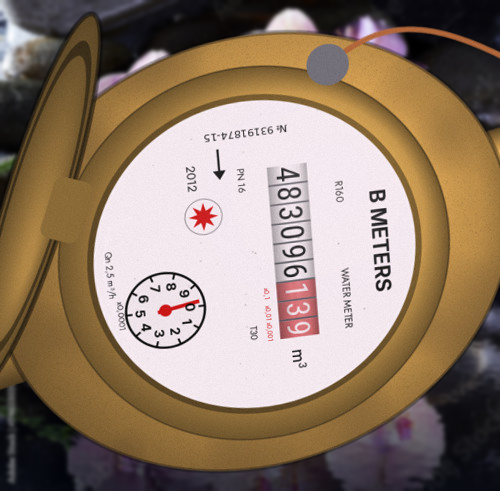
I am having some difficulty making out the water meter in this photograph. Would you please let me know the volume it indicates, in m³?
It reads 483096.1389 m³
